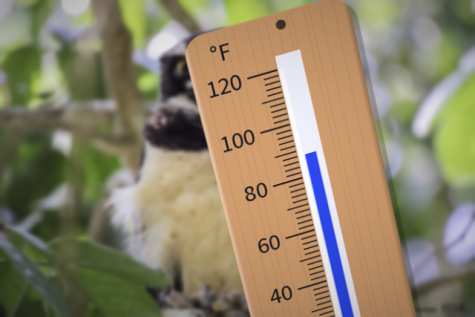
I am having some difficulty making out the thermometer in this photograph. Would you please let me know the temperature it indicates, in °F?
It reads 88 °F
